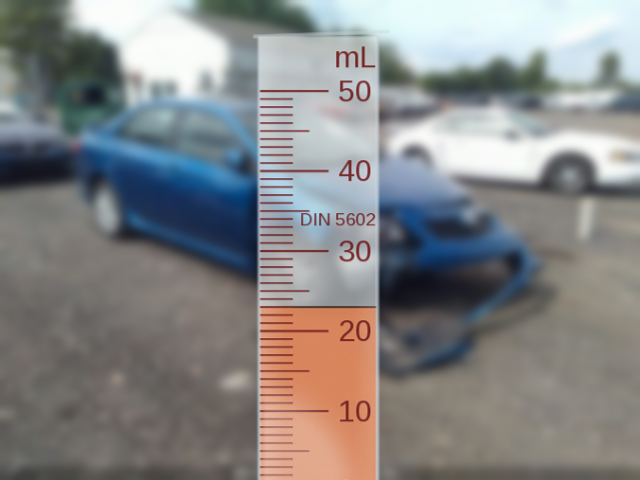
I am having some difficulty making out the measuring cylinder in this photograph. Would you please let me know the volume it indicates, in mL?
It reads 23 mL
